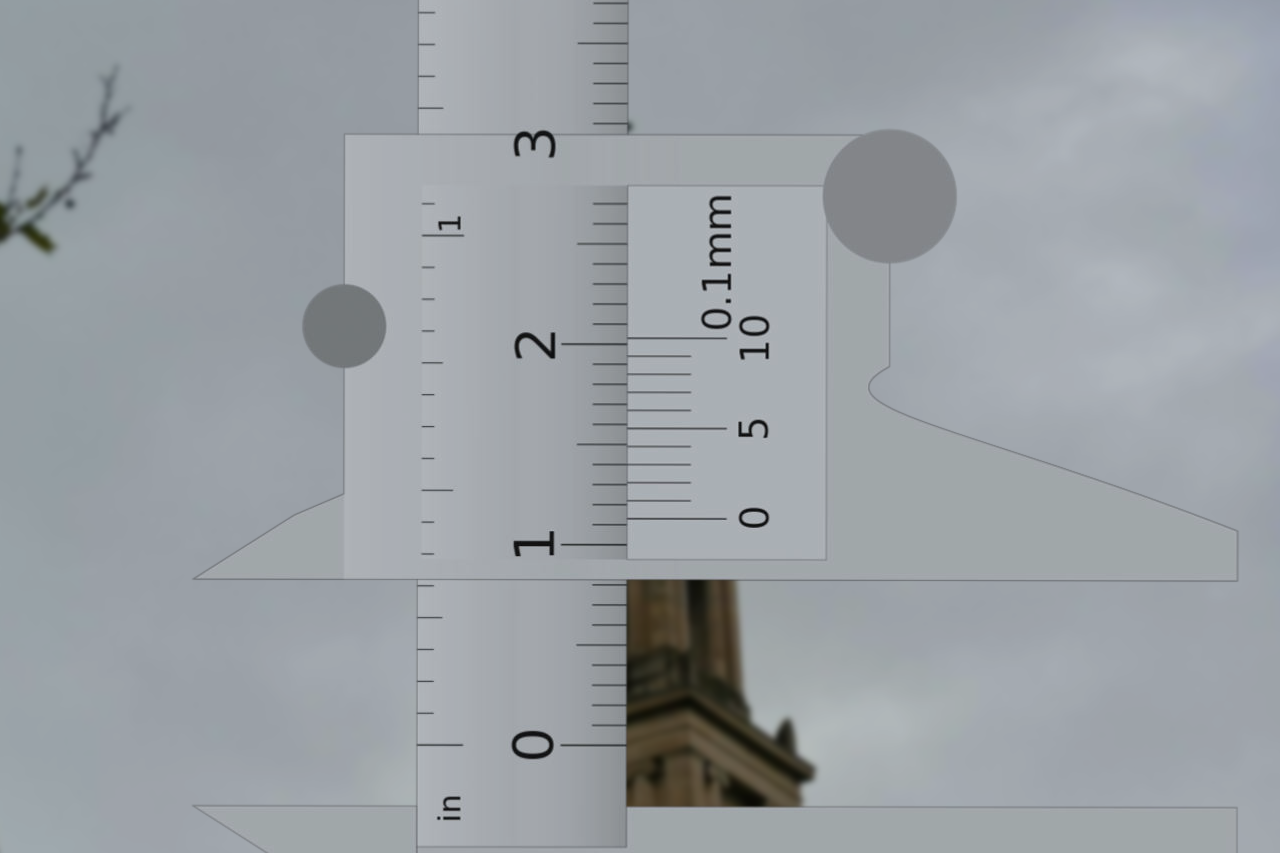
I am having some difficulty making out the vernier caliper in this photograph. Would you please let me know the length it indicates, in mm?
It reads 11.3 mm
